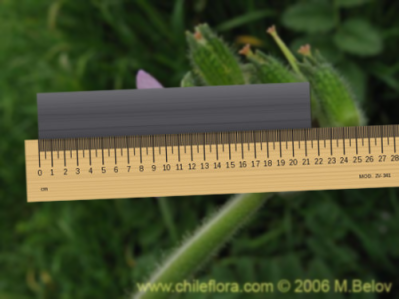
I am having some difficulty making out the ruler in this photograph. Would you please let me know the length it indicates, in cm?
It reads 21.5 cm
